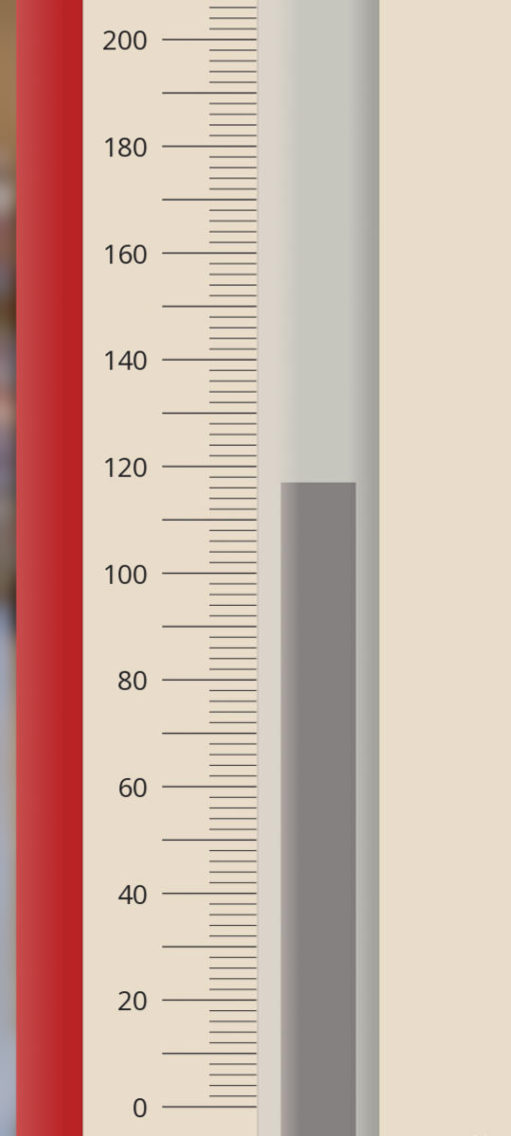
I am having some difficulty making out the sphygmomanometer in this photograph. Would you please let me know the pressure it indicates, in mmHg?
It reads 117 mmHg
